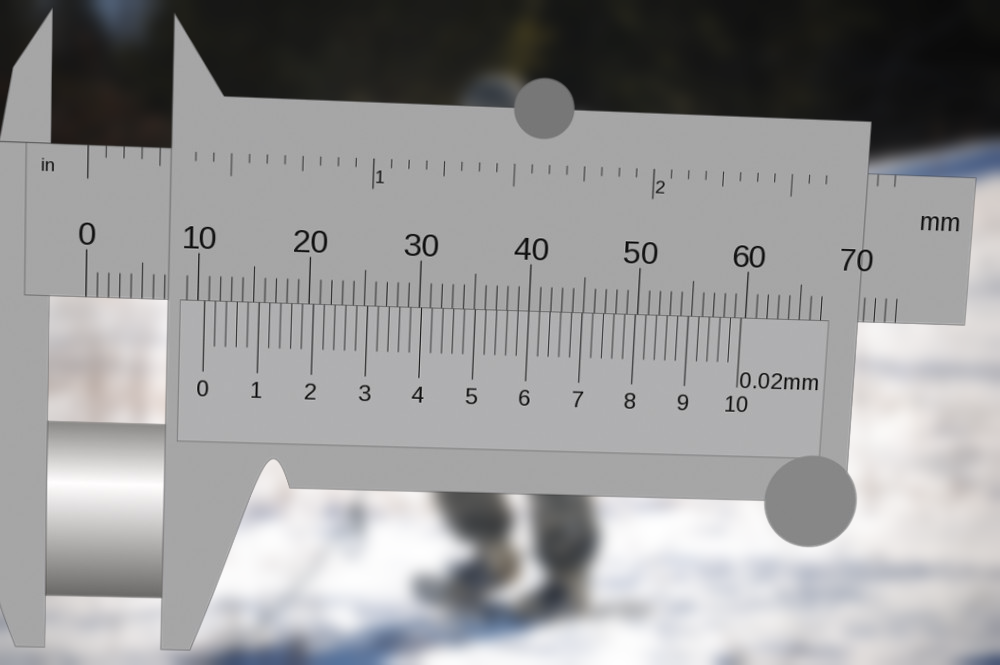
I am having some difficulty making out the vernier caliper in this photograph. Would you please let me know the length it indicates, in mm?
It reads 10.6 mm
